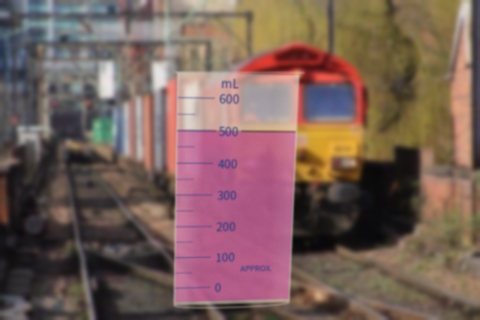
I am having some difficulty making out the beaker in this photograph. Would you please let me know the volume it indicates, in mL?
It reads 500 mL
